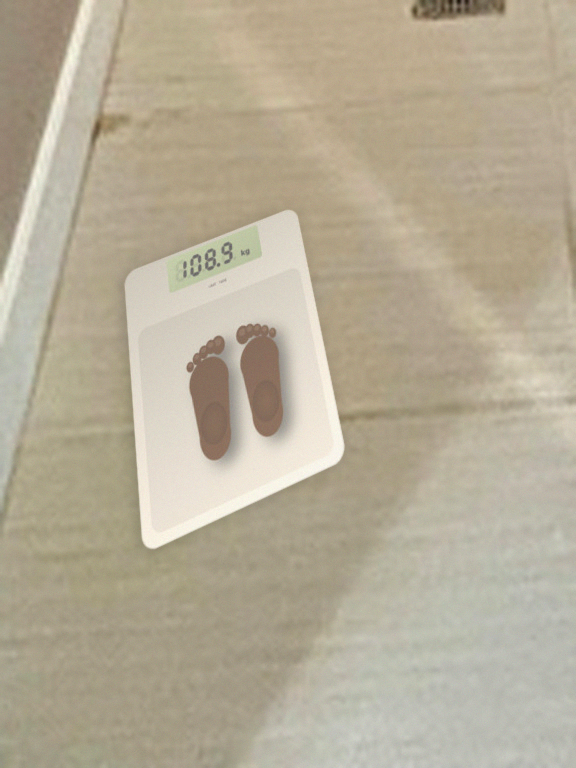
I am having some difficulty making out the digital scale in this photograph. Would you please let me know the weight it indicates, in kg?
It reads 108.9 kg
